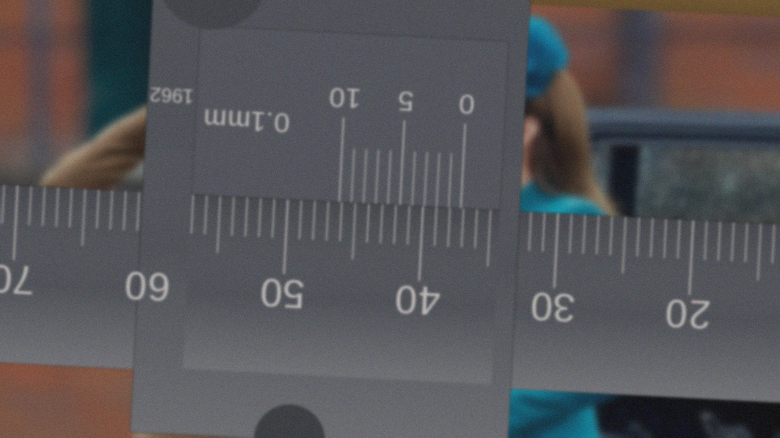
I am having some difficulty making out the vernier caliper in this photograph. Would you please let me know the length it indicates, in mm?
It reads 37.2 mm
